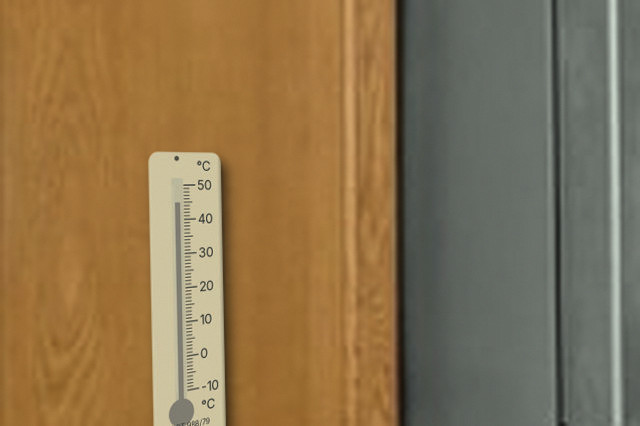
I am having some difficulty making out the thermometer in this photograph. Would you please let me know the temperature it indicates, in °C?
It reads 45 °C
